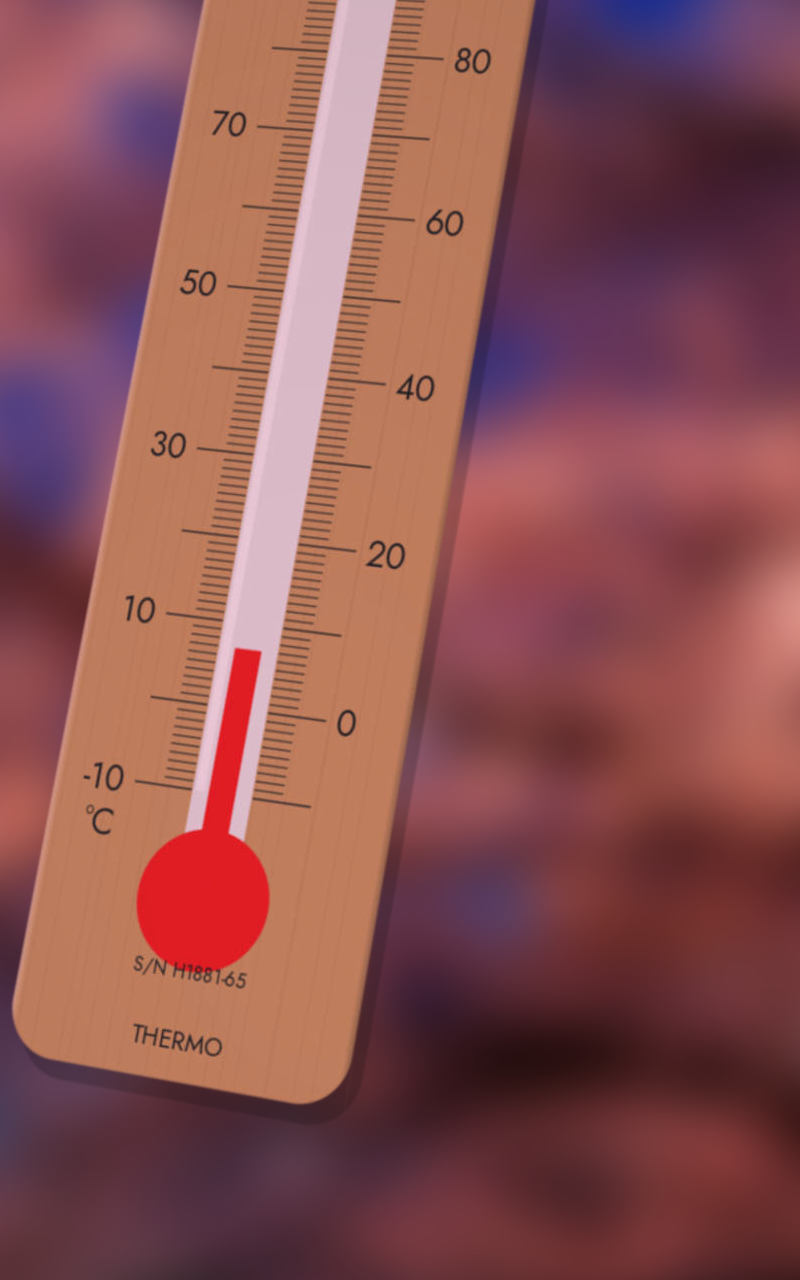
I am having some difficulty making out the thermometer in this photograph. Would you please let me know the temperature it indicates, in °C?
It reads 7 °C
